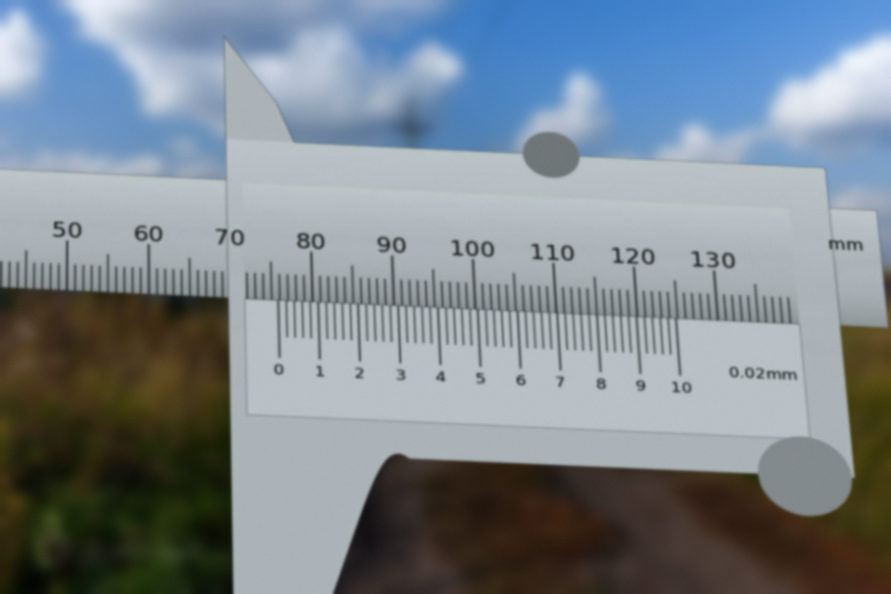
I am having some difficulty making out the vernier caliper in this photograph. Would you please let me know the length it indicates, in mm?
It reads 75.8 mm
